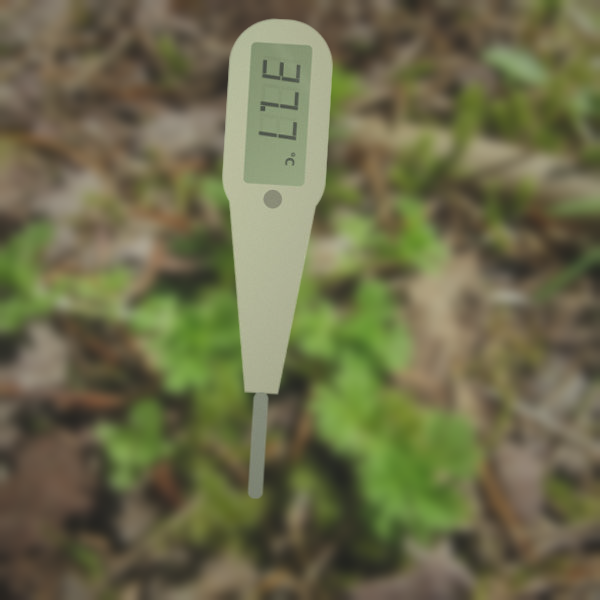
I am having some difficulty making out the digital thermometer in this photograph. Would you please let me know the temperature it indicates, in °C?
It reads 37.7 °C
